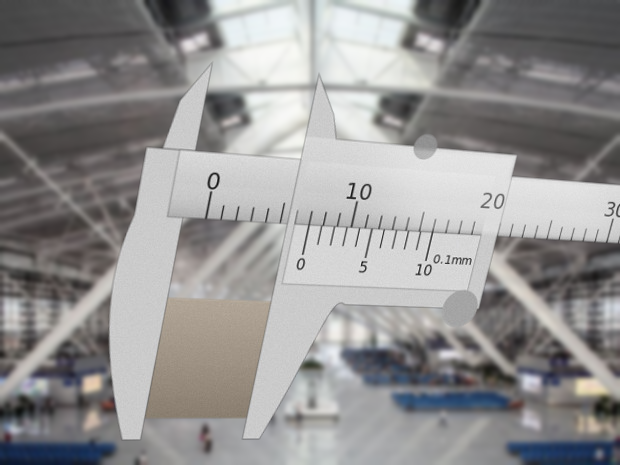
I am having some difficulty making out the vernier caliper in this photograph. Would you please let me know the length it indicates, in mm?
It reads 7.0 mm
